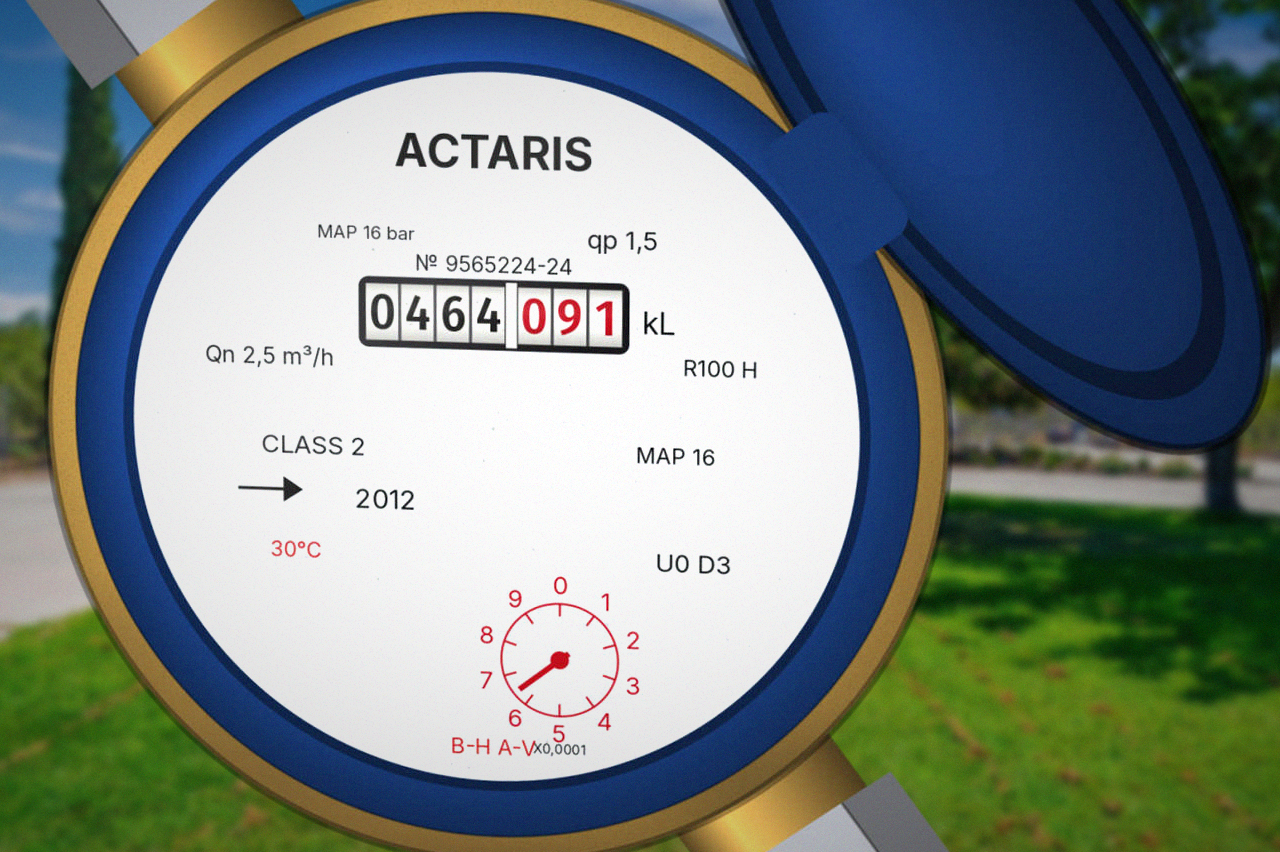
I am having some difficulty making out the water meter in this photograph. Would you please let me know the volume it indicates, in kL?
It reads 464.0916 kL
